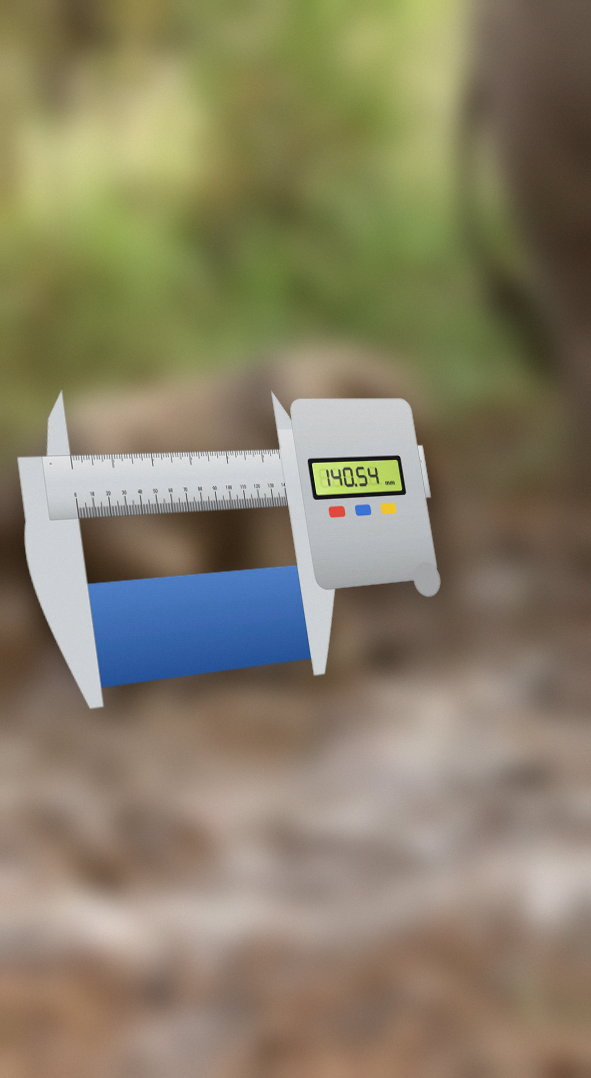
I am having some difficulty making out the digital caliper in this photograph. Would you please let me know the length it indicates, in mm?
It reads 140.54 mm
